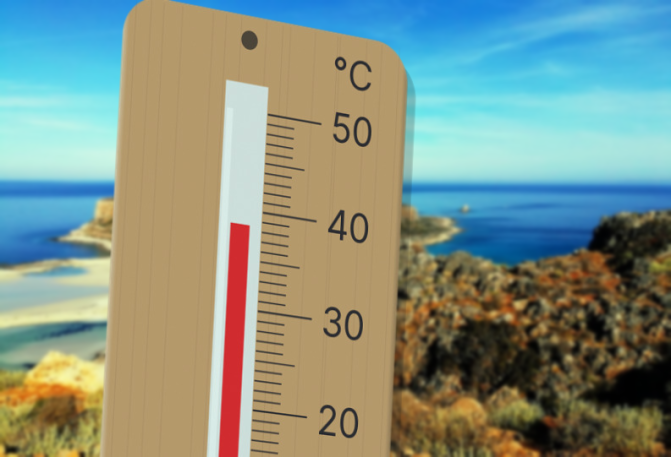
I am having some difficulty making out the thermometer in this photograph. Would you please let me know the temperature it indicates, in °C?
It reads 38.5 °C
